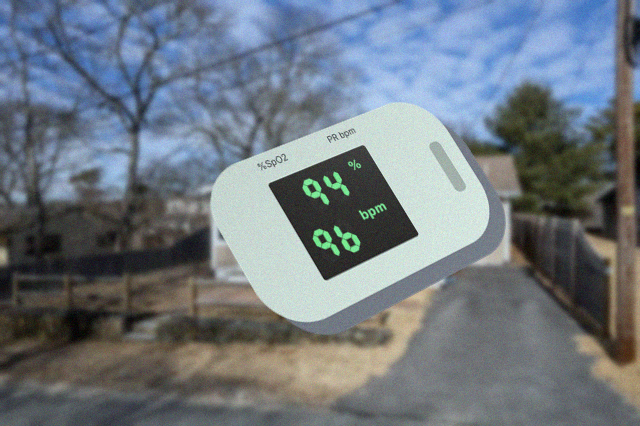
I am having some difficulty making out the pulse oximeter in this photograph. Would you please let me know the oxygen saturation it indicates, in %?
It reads 94 %
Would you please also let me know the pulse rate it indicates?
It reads 96 bpm
